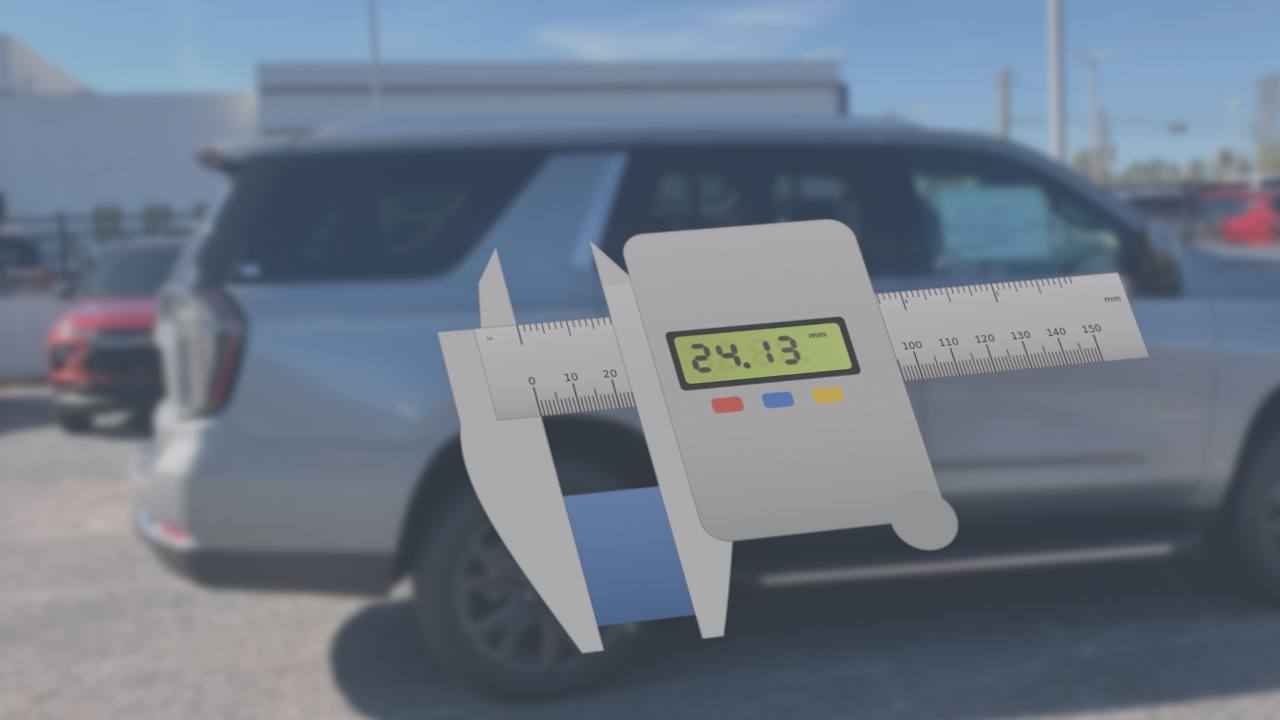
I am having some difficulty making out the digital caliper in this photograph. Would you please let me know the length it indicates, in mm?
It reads 24.13 mm
